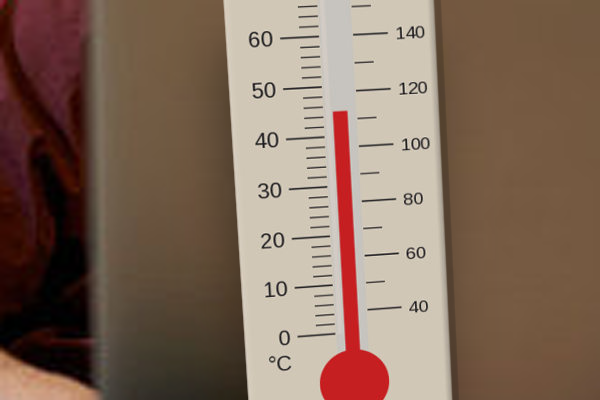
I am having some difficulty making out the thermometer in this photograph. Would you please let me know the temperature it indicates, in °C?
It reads 45 °C
